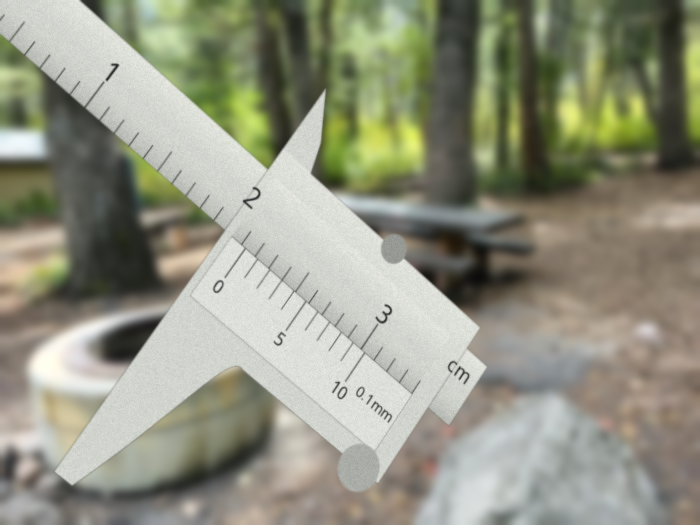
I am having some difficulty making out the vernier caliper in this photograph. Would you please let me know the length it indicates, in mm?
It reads 21.3 mm
